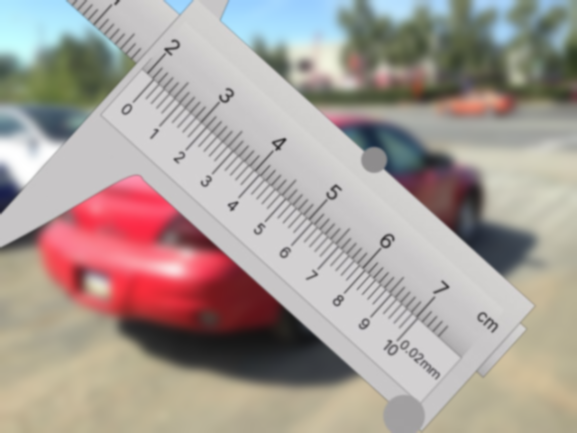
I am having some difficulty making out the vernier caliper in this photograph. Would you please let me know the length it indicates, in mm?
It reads 21.2 mm
